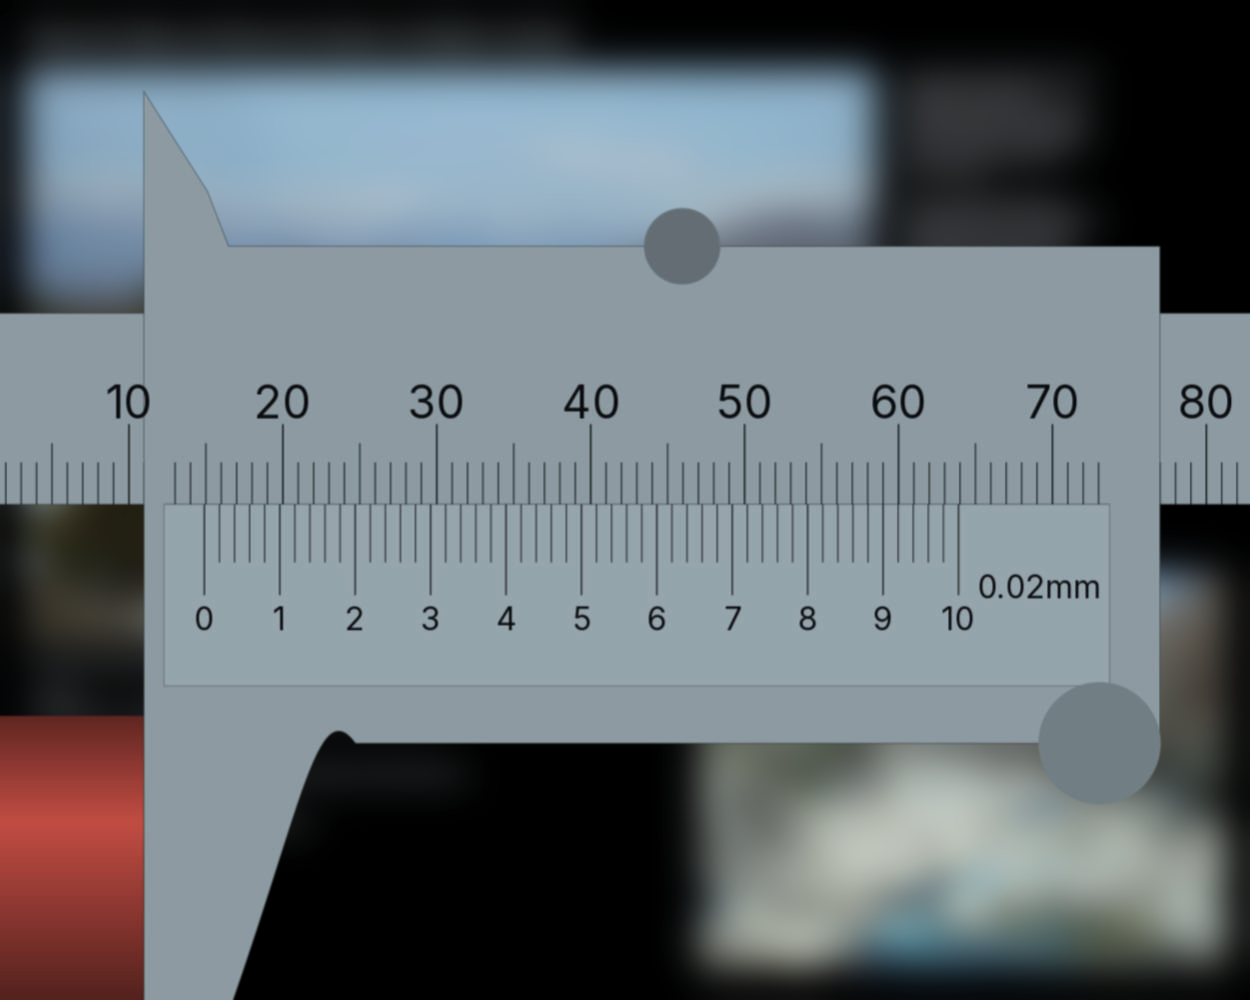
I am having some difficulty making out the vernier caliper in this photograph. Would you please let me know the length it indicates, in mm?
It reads 14.9 mm
